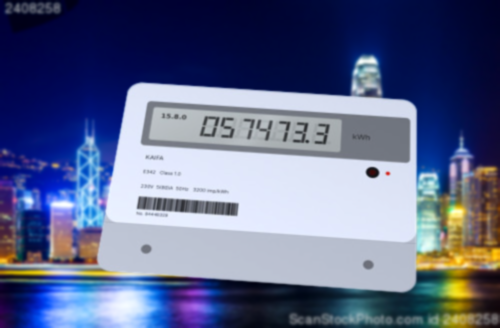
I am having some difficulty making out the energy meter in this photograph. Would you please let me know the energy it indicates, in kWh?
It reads 57473.3 kWh
